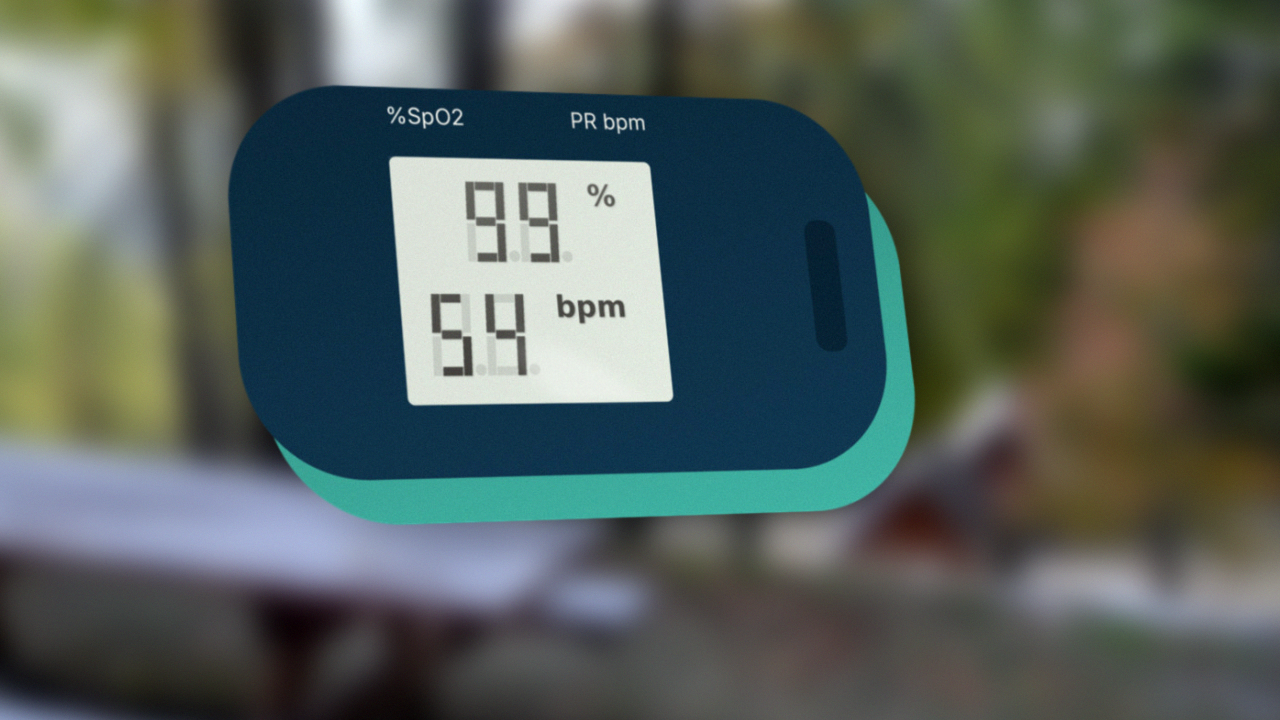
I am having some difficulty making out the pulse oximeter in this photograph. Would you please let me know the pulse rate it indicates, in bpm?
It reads 54 bpm
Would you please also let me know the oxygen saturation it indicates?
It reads 99 %
